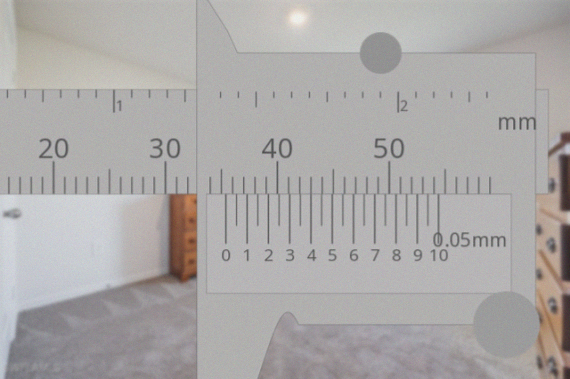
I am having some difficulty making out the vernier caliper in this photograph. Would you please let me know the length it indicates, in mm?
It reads 35.4 mm
